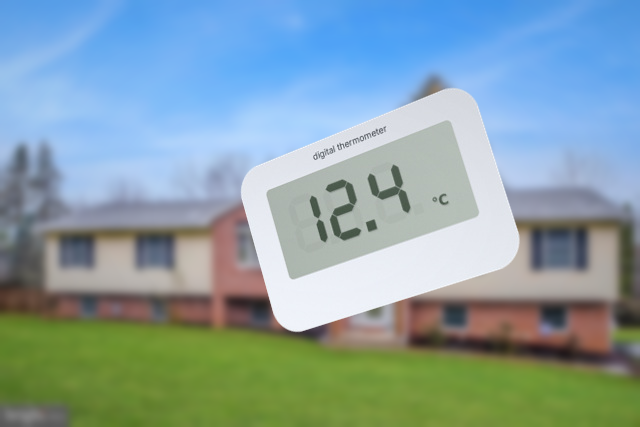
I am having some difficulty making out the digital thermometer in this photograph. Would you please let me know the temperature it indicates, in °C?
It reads 12.4 °C
